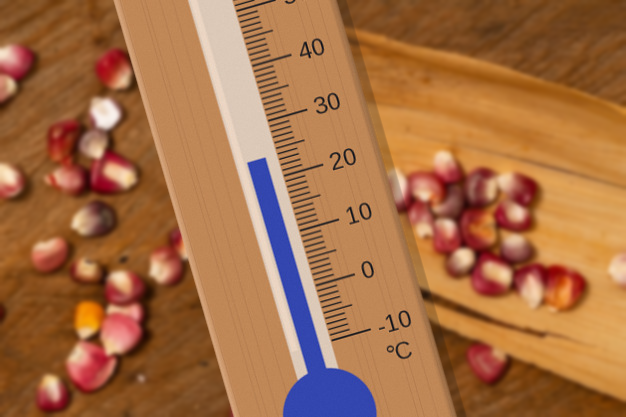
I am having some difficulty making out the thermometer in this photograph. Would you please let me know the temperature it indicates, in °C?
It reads 24 °C
